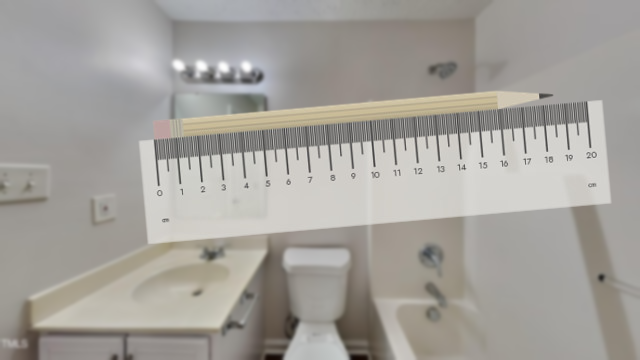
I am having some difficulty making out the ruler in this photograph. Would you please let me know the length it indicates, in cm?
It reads 18.5 cm
